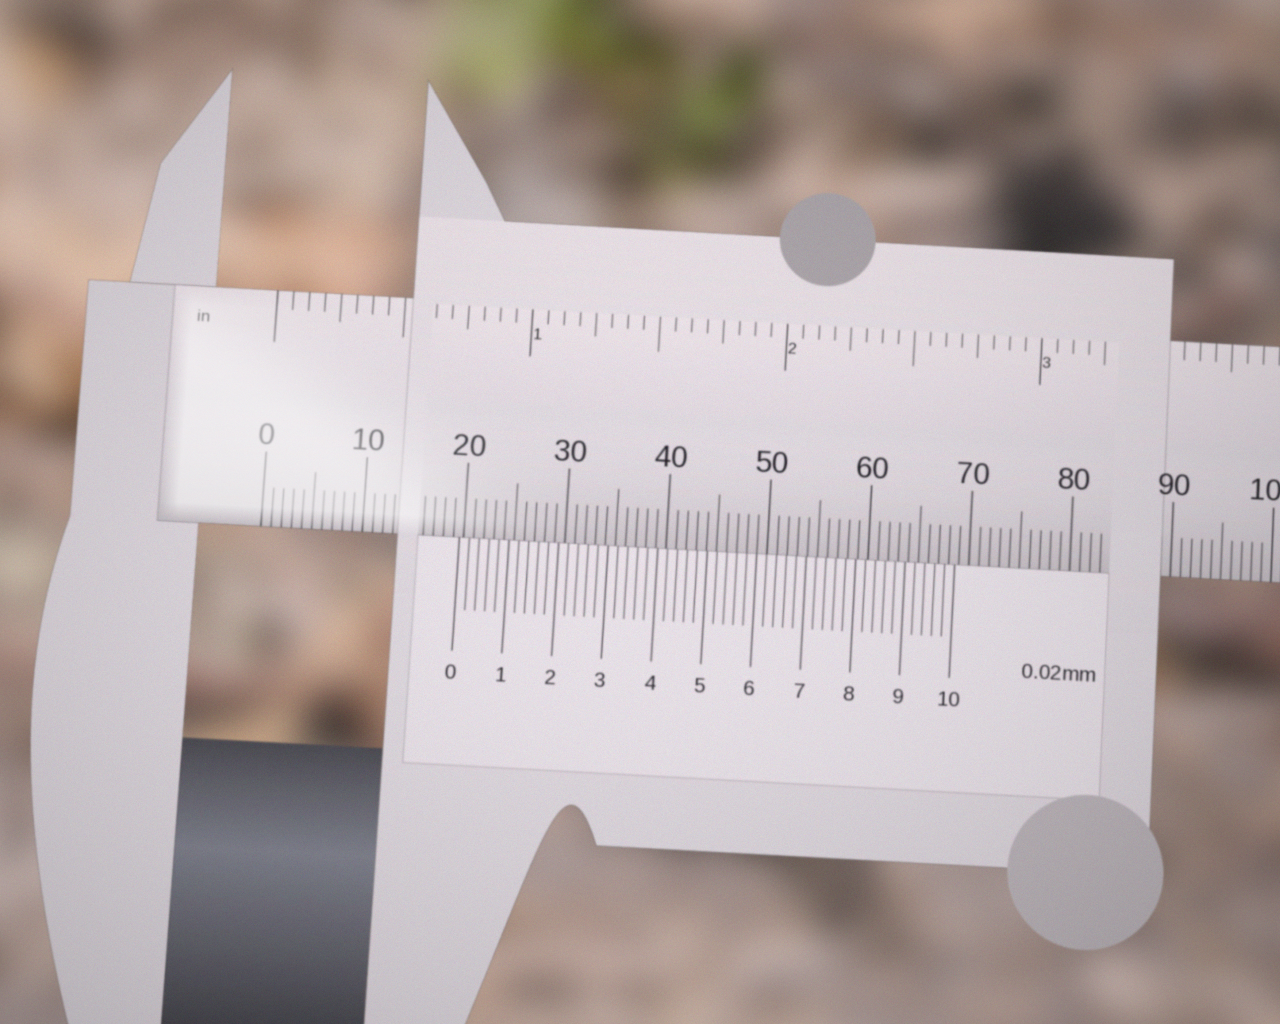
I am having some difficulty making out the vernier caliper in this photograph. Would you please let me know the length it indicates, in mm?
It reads 19.6 mm
